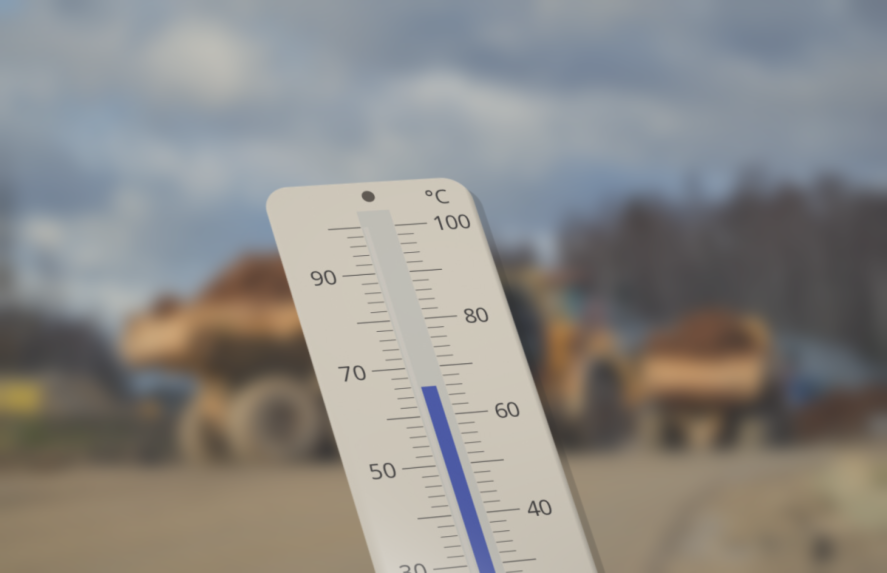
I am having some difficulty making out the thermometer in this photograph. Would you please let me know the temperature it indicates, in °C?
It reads 66 °C
